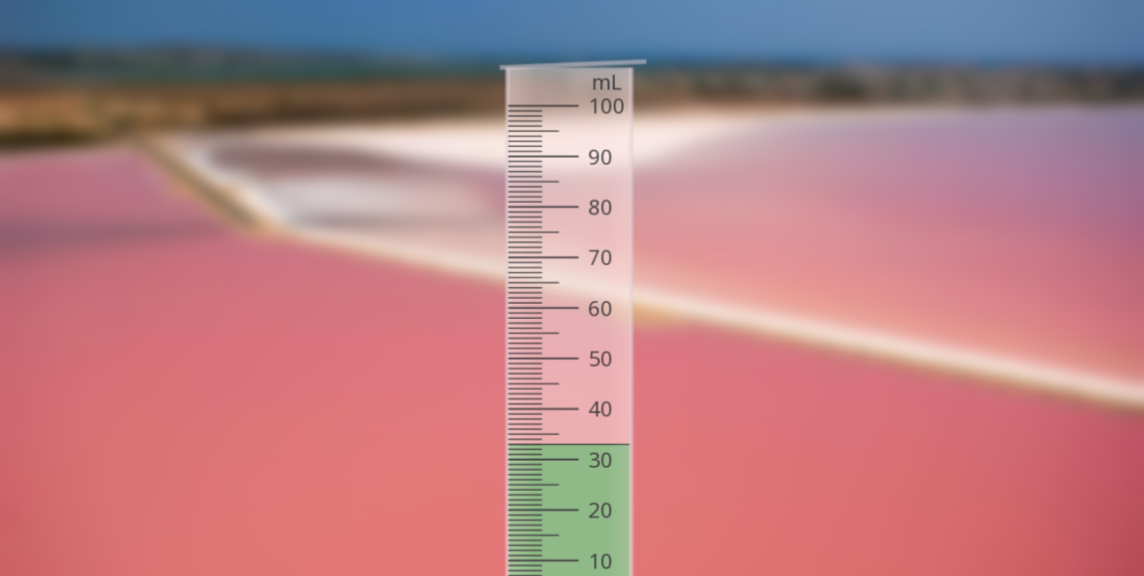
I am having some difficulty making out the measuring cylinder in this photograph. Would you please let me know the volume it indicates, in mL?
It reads 33 mL
